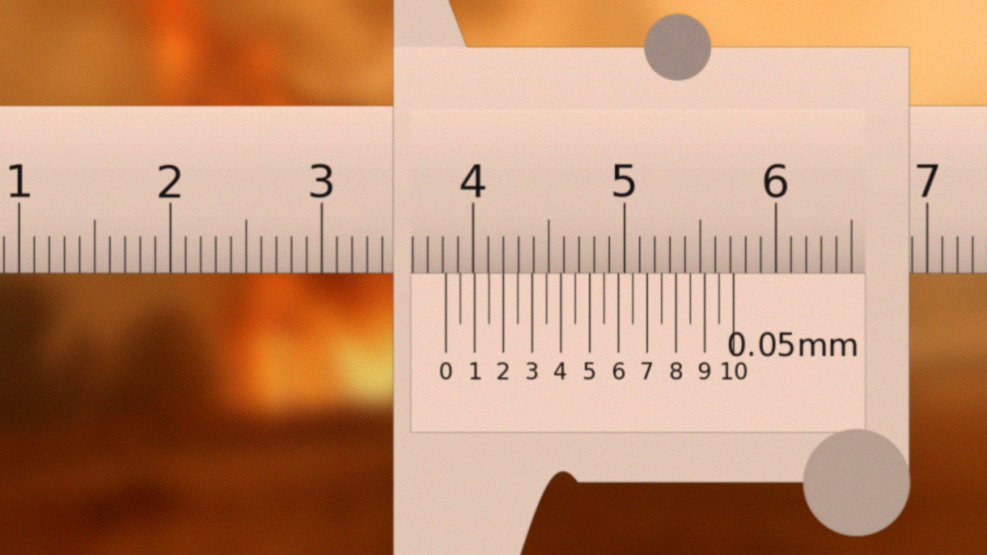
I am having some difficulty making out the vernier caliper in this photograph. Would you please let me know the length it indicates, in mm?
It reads 38.2 mm
